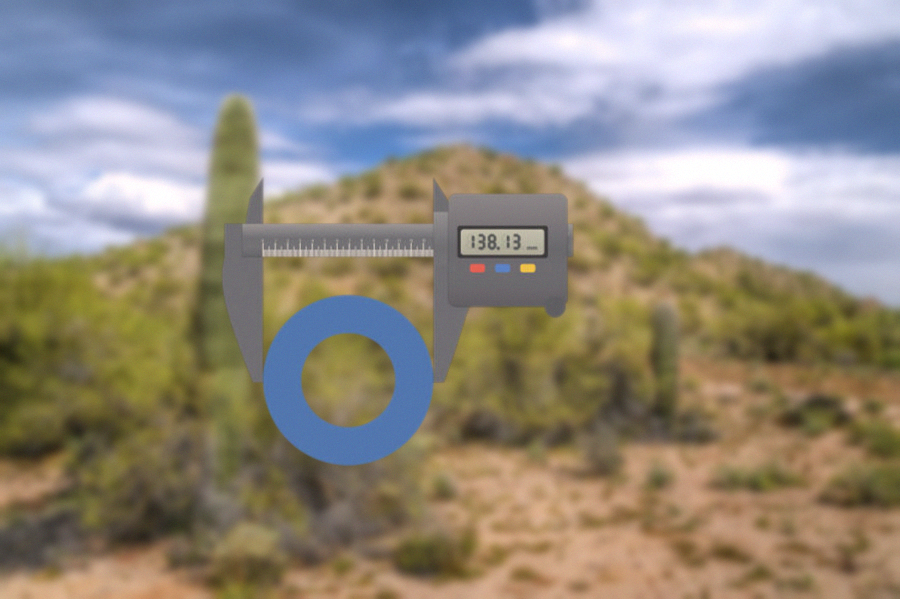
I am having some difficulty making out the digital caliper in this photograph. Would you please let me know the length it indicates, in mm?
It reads 138.13 mm
